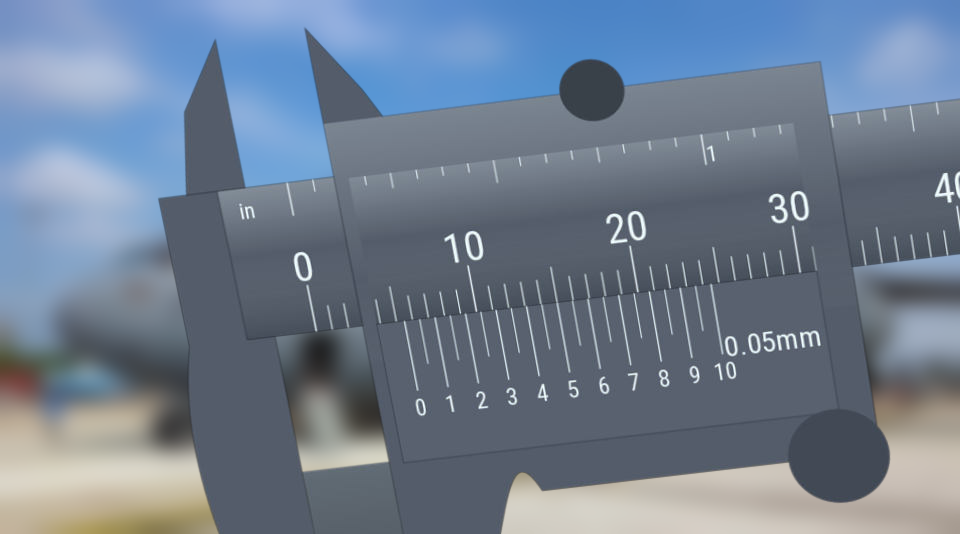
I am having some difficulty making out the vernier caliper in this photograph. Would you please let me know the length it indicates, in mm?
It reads 5.5 mm
